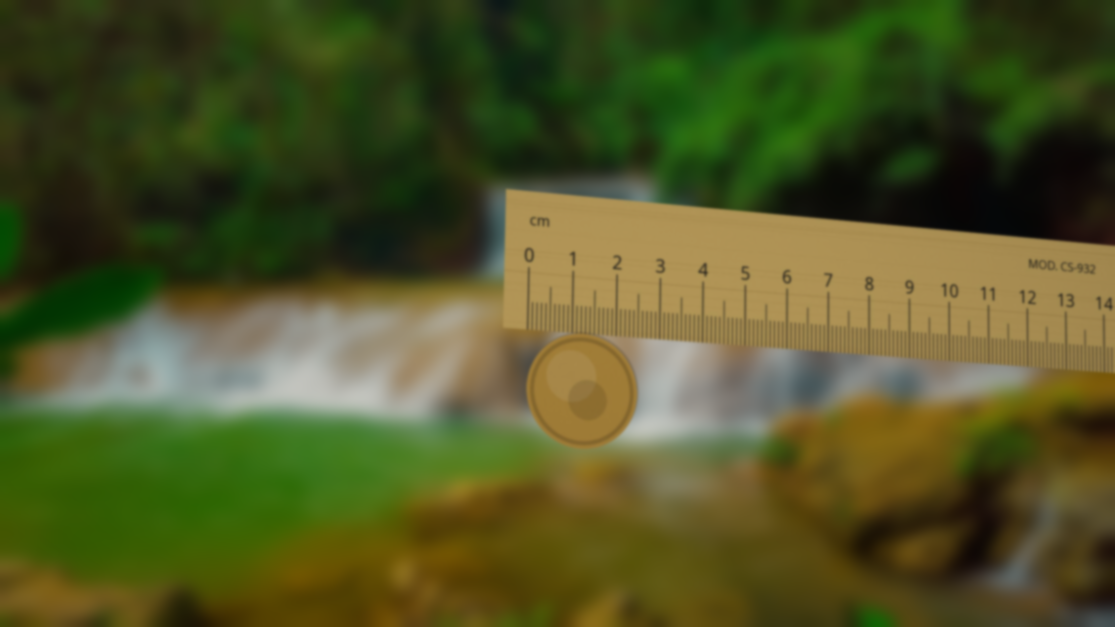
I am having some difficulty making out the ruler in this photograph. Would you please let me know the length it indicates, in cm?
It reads 2.5 cm
